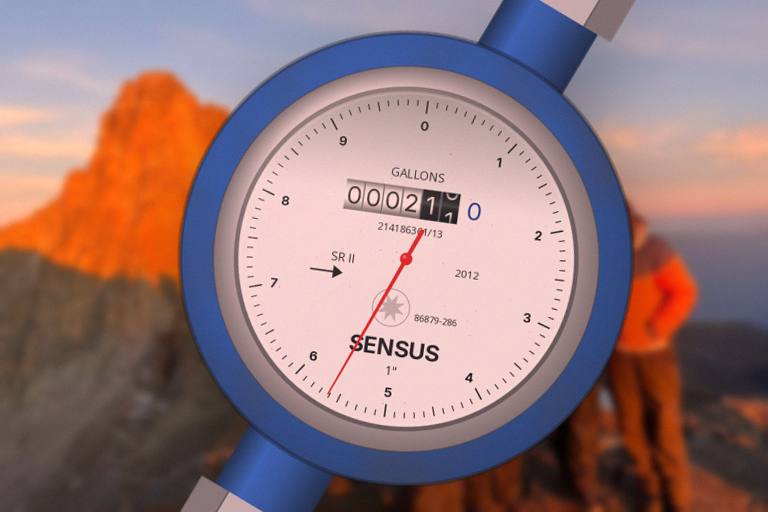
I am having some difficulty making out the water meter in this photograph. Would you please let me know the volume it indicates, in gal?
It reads 2105.6 gal
